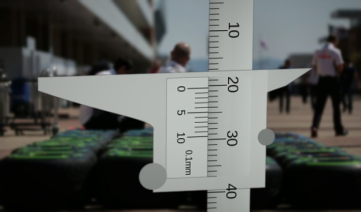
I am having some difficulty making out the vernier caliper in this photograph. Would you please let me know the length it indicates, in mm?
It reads 20.4 mm
